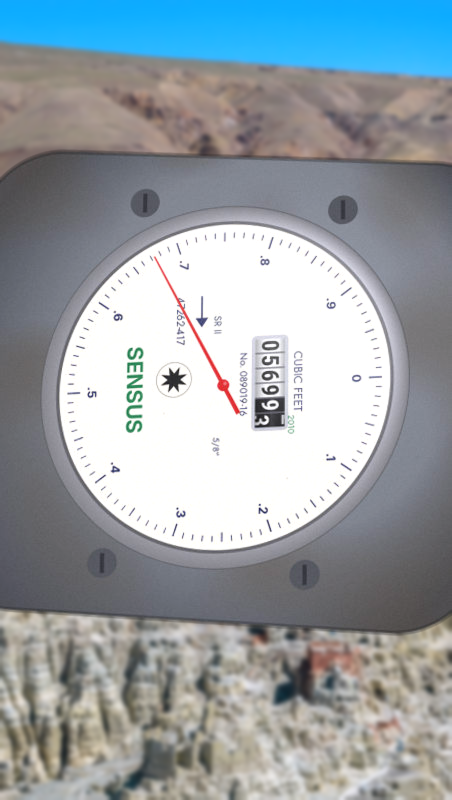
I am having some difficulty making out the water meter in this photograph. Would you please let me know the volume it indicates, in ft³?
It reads 56992.67 ft³
